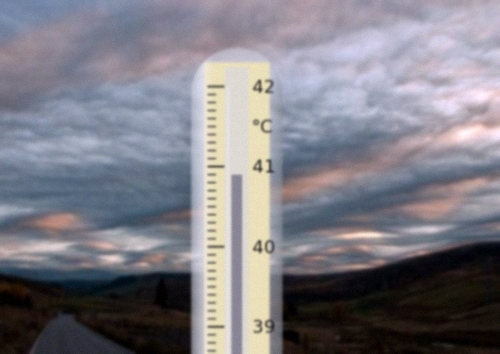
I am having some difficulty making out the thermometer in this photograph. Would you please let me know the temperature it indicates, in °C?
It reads 40.9 °C
